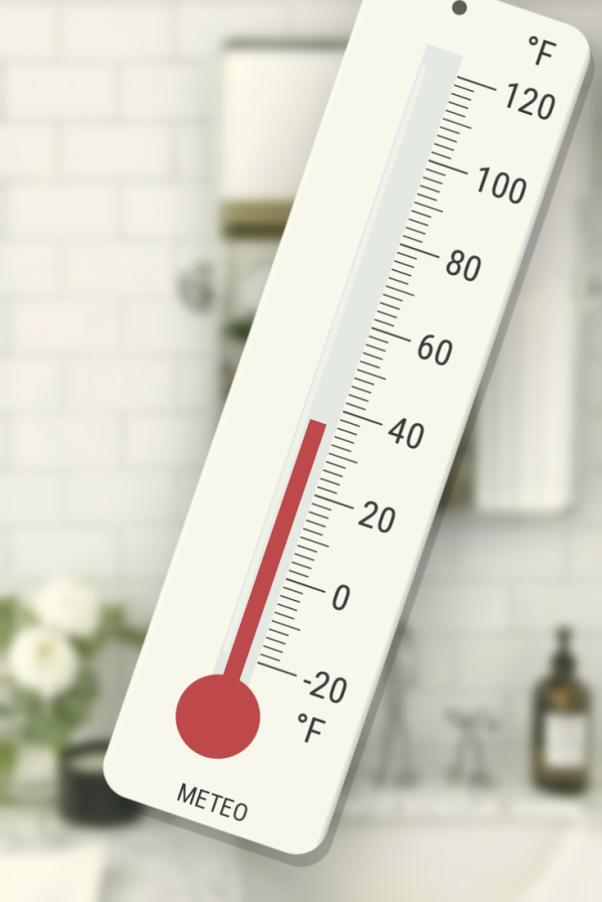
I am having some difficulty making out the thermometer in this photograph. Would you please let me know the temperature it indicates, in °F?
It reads 36 °F
